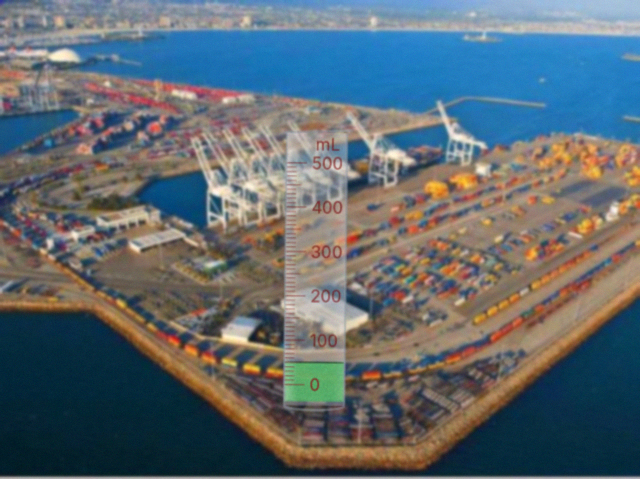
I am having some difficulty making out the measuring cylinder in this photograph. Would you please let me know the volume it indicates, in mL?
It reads 50 mL
